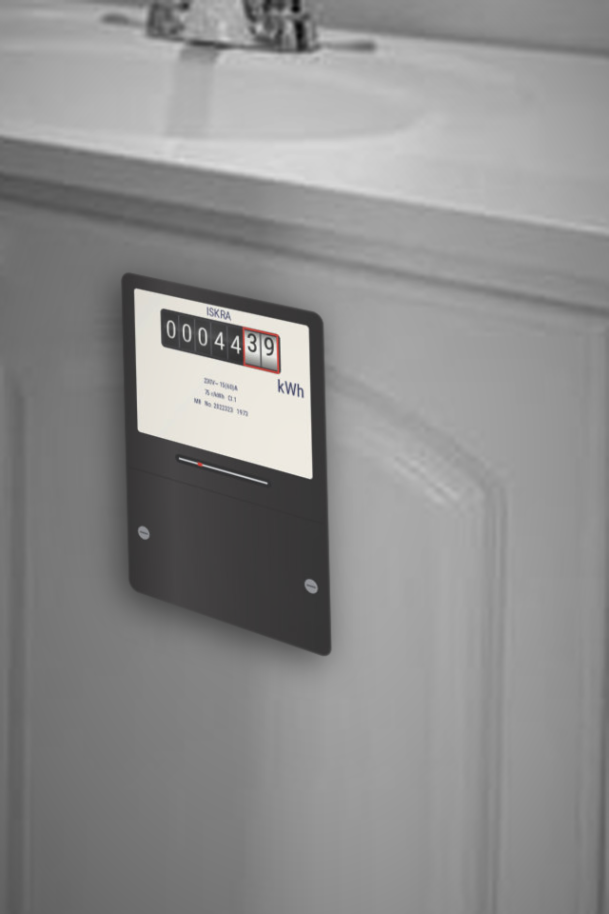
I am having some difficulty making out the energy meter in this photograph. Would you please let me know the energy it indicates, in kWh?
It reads 44.39 kWh
